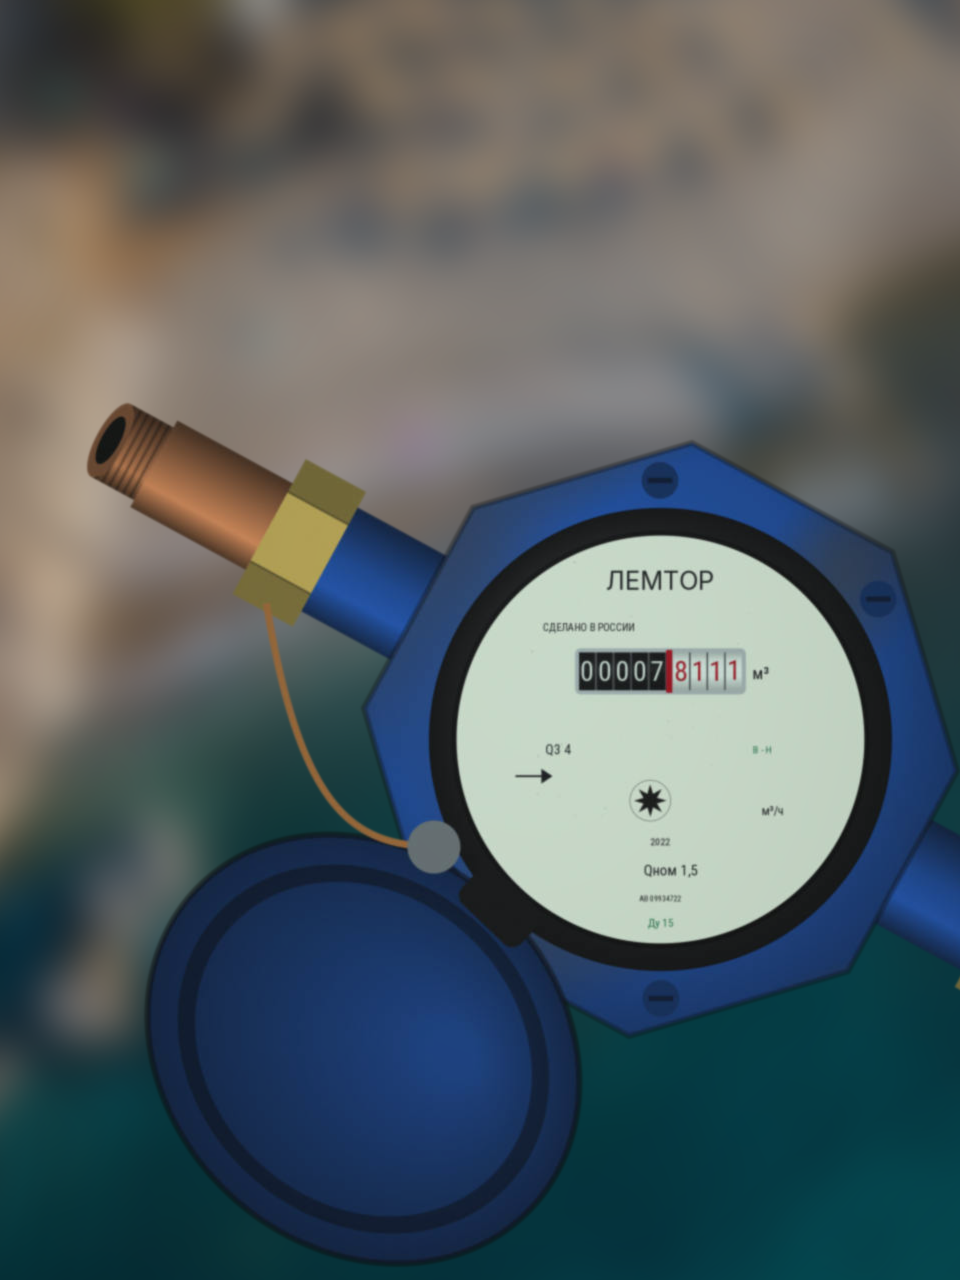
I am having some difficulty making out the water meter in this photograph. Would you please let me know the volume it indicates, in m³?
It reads 7.8111 m³
